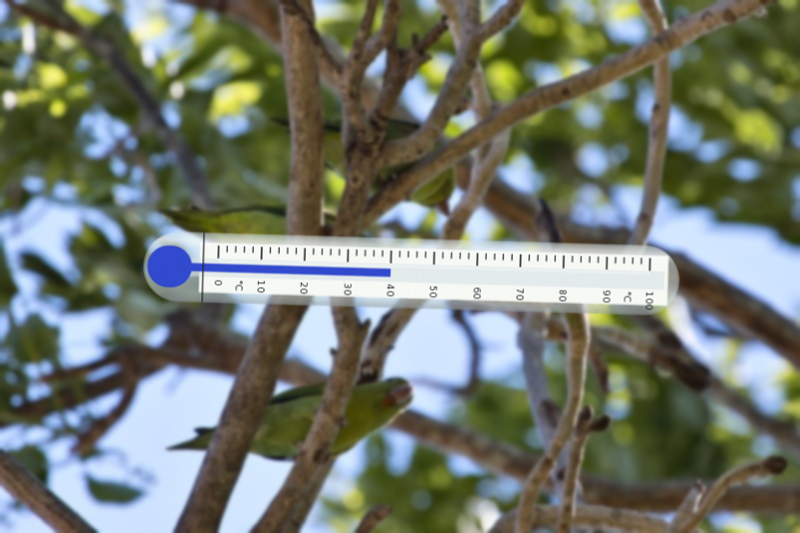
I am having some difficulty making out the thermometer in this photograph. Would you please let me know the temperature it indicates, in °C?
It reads 40 °C
